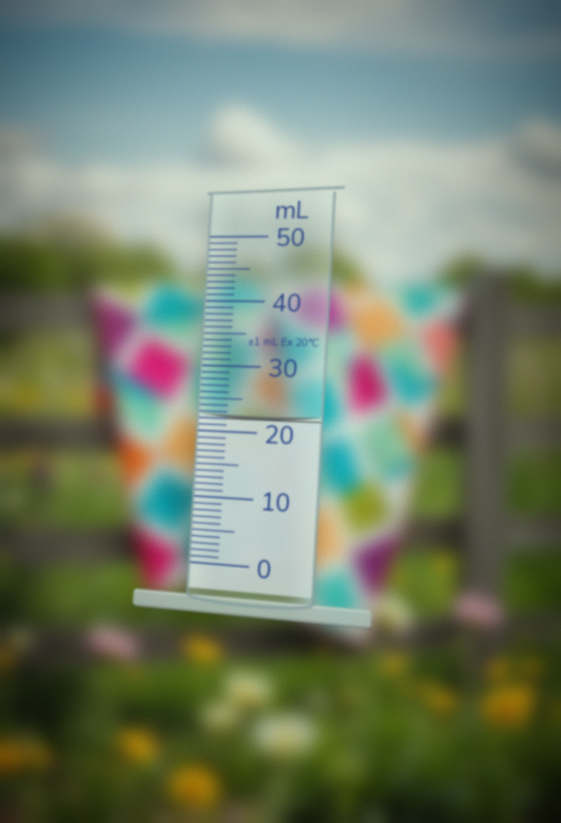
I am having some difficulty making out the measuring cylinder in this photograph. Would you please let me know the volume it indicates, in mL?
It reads 22 mL
